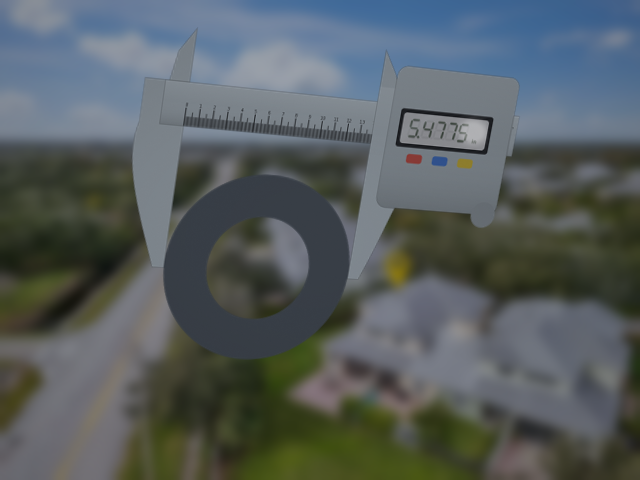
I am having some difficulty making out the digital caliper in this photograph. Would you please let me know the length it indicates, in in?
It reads 5.4775 in
